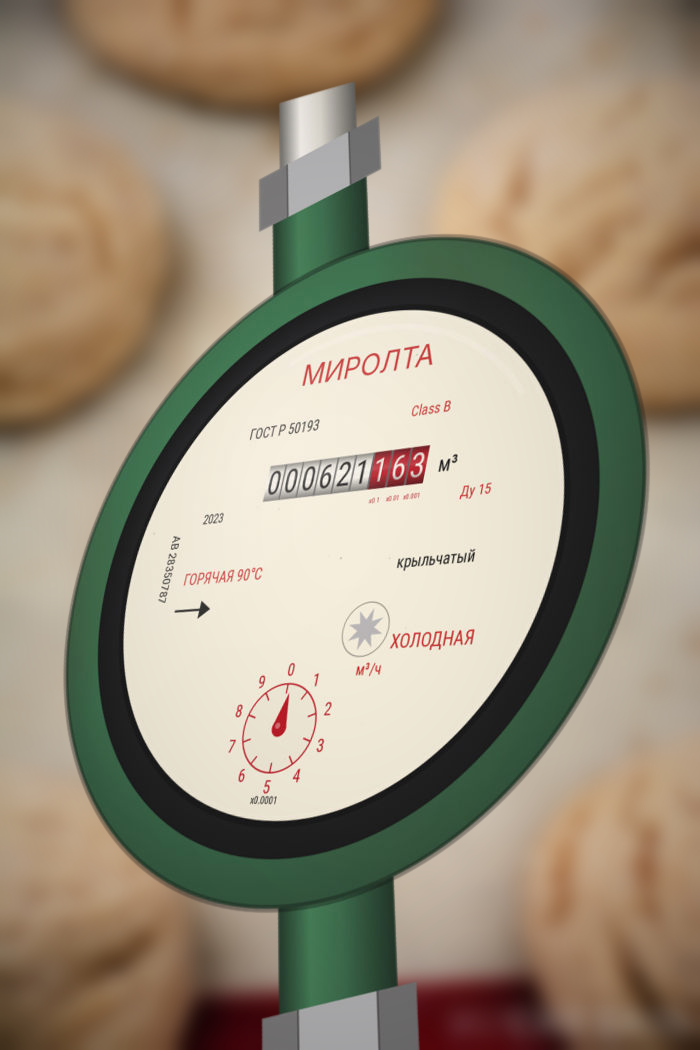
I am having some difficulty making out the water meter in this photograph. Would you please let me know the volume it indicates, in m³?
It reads 621.1630 m³
